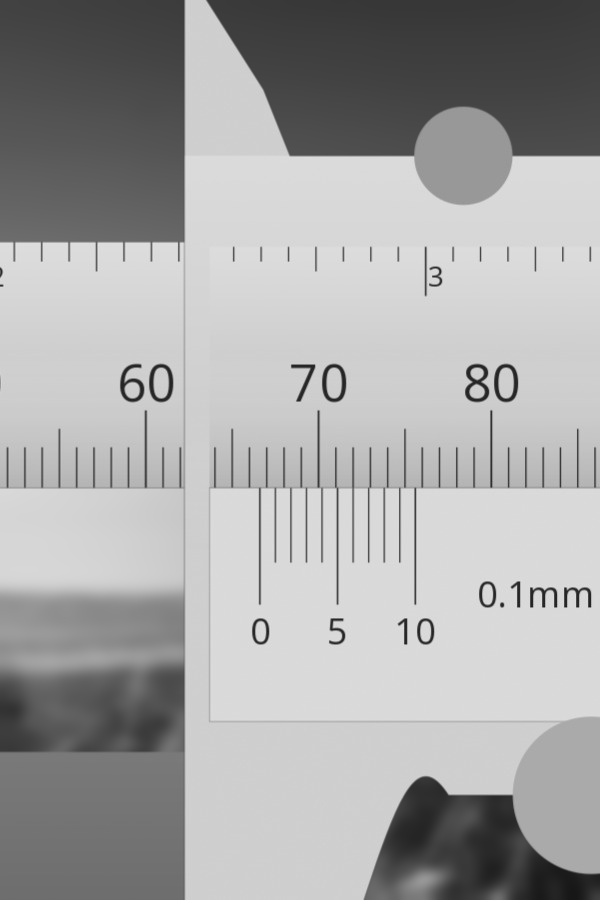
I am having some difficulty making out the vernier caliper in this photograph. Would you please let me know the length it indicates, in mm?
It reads 66.6 mm
